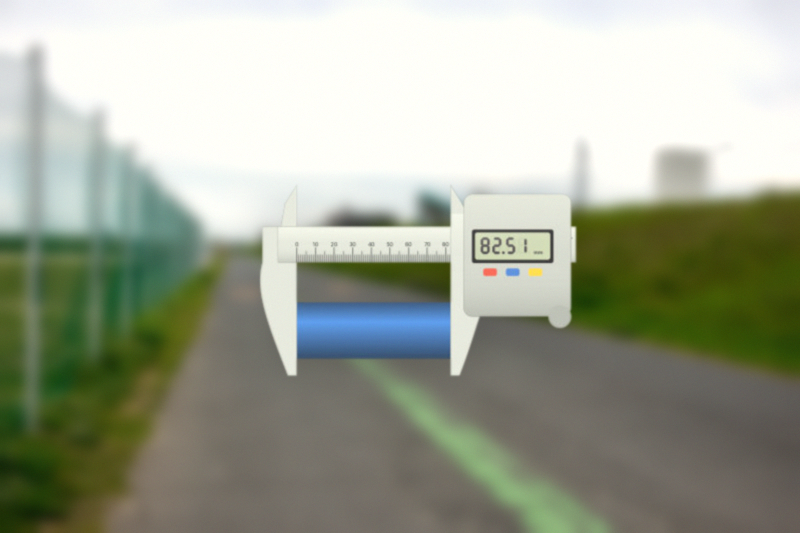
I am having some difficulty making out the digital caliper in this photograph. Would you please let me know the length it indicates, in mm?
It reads 82.51 mm
